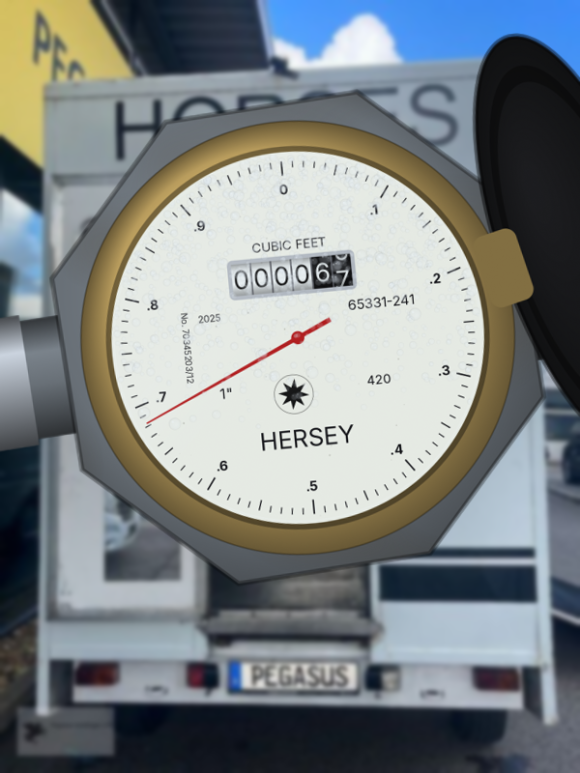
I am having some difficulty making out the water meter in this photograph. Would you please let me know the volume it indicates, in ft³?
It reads 66.68 ft³
